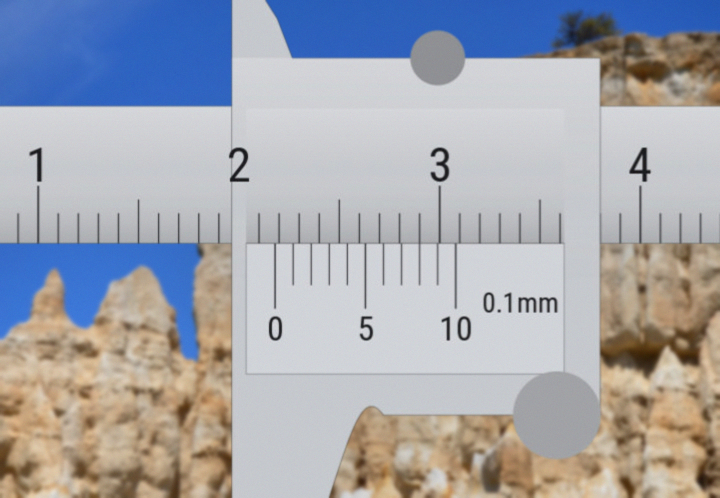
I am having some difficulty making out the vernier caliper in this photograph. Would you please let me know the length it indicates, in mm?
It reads 21.8 mm
